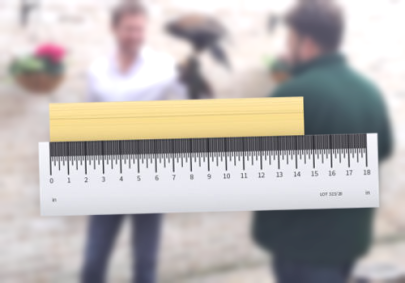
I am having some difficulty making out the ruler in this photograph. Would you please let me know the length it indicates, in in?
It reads 14.5 in
